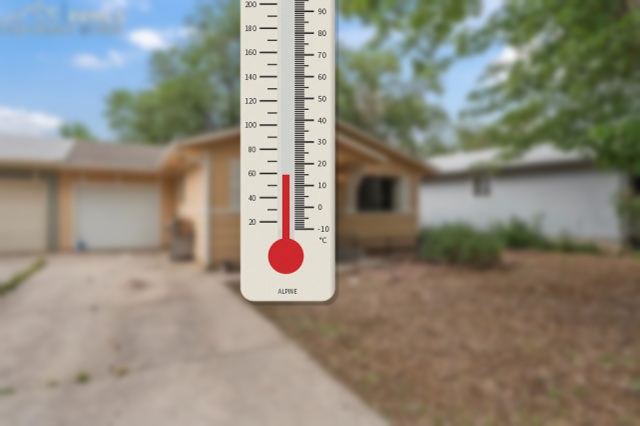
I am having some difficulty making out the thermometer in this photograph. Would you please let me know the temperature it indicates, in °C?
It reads 15 °C
